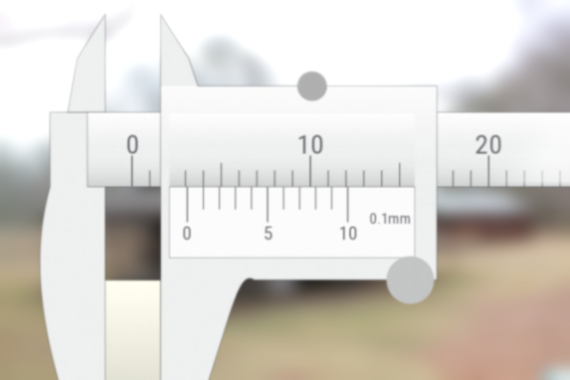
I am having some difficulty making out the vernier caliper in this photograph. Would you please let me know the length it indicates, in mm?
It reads 3.1 mm
